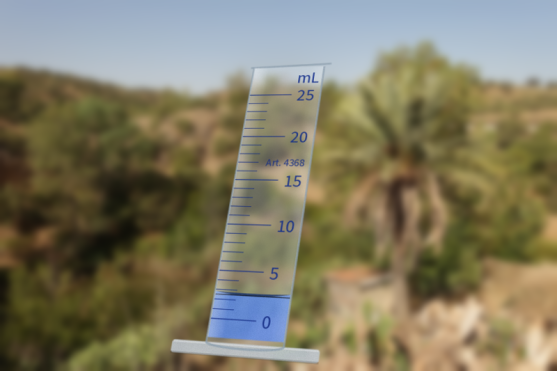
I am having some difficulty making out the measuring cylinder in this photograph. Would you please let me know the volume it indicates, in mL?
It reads 2.5 mL
